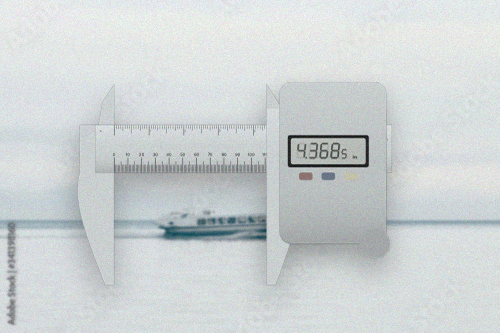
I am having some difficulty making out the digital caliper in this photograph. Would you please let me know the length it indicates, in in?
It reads 4.3685 in
